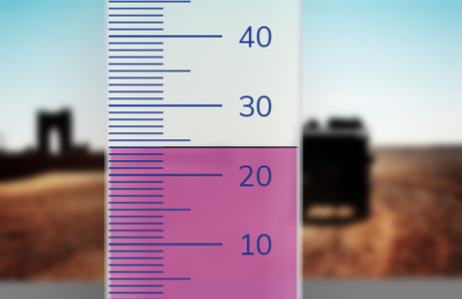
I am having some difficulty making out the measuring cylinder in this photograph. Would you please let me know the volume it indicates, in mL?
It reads 24 mL
